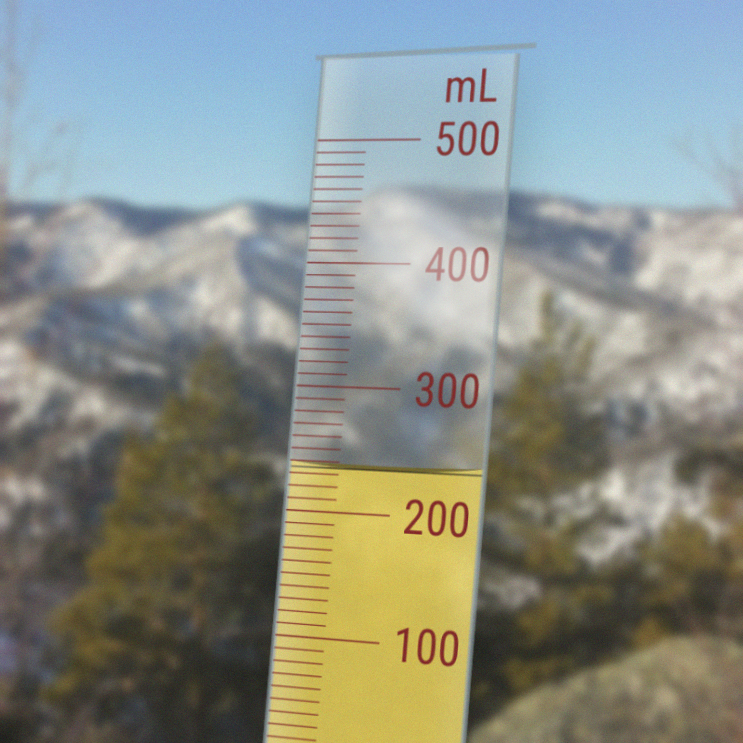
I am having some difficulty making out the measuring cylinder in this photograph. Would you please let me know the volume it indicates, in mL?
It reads 235 mL
